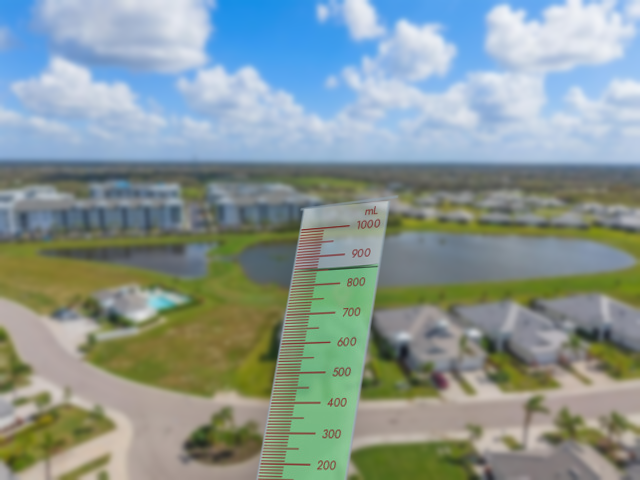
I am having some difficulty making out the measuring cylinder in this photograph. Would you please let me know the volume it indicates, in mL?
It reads 850 mL
